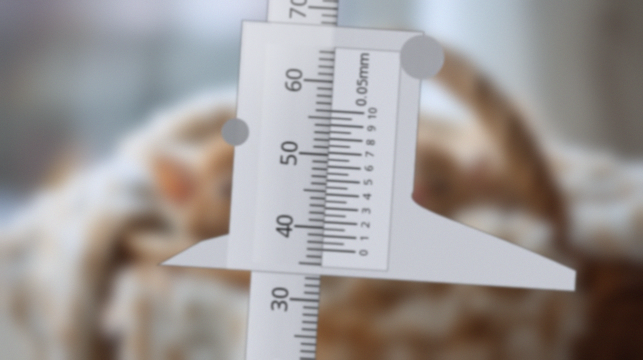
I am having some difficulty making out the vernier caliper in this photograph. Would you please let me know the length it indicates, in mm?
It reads 37.0 mm
